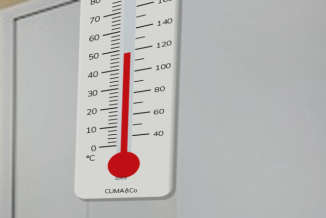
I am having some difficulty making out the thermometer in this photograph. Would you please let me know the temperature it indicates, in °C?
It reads 48 °C
